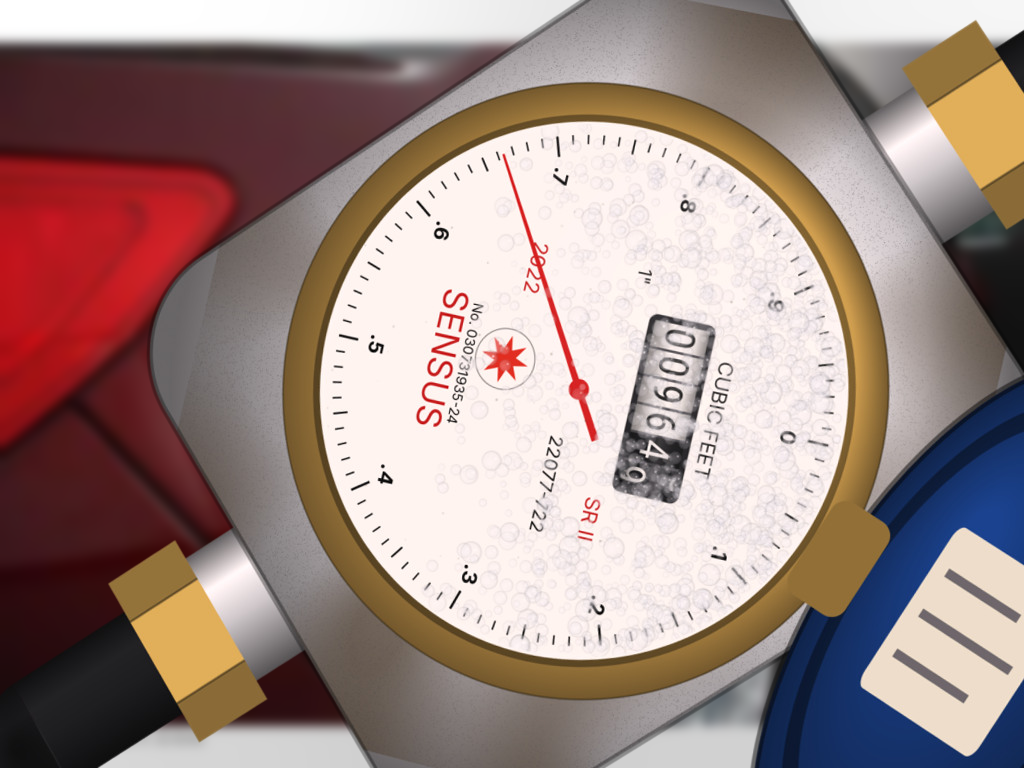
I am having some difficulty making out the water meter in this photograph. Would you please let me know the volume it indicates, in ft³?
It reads 9648.66 ft³
